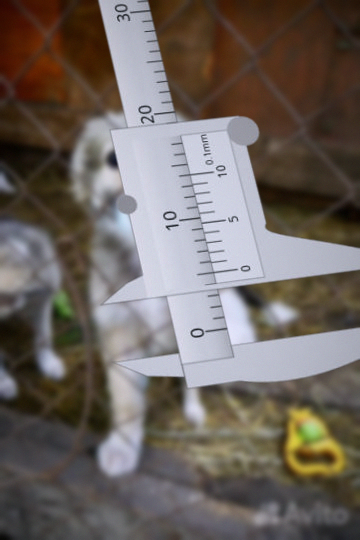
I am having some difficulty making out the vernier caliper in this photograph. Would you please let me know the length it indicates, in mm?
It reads 5.0 mm
